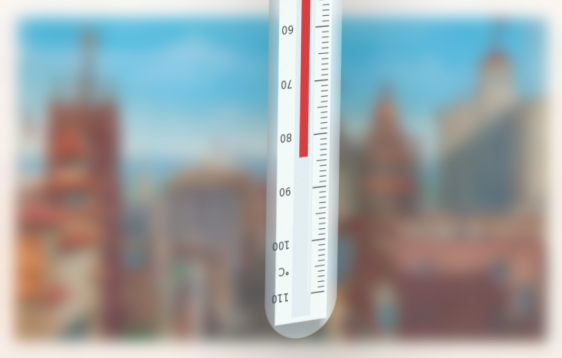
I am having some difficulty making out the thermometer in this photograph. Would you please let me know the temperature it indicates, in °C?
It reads 84 °C
